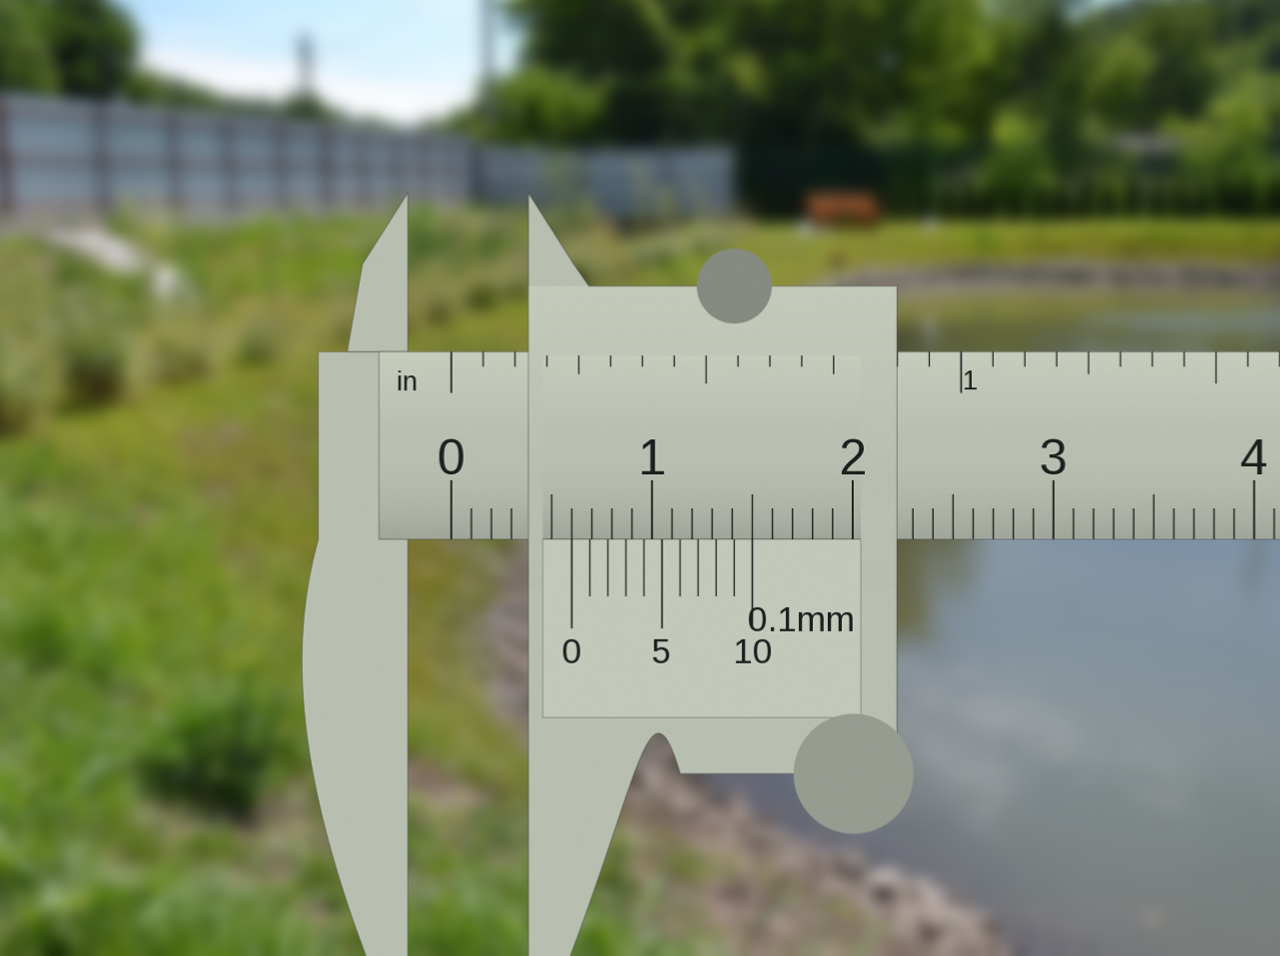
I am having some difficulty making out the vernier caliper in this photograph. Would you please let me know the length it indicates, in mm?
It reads 6.0 mm
